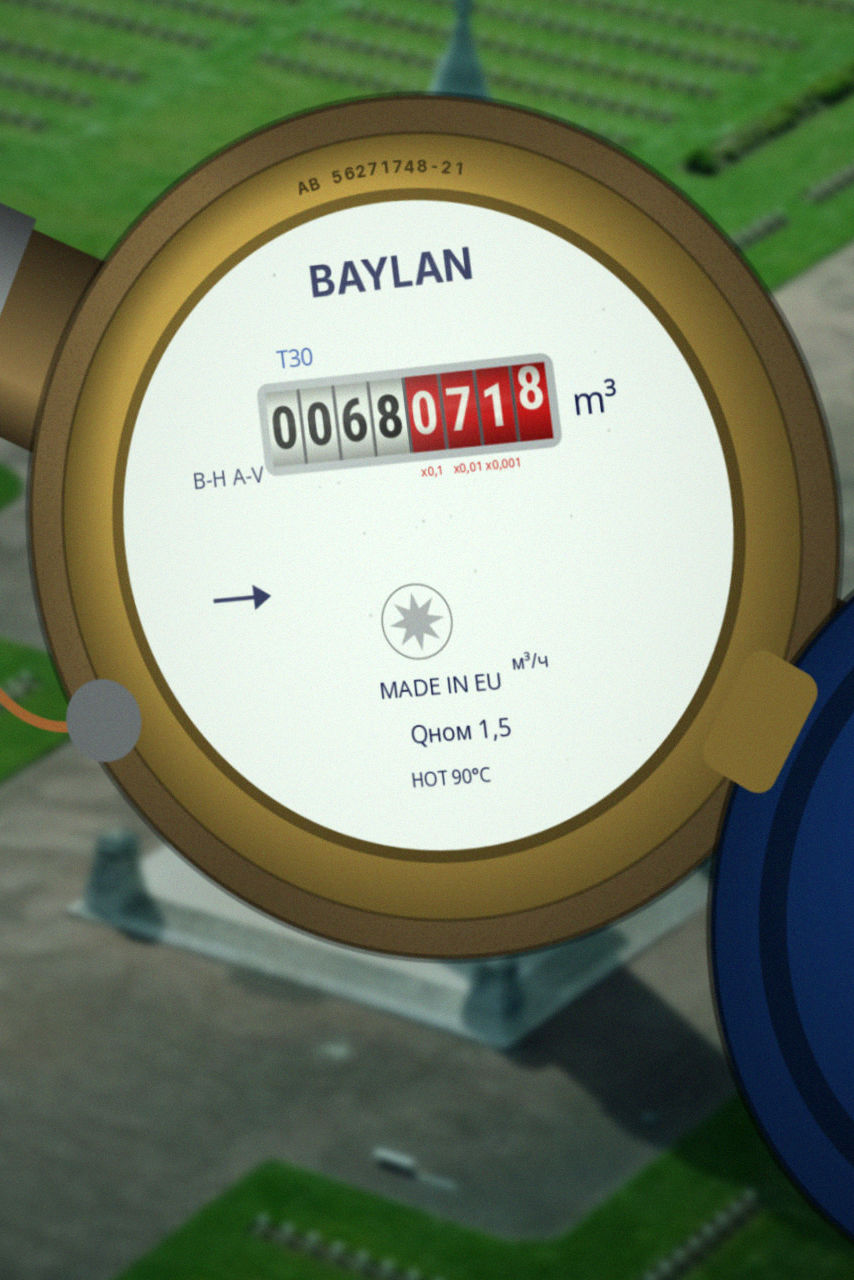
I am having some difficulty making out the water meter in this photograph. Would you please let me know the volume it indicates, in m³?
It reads 68.0718 m³
